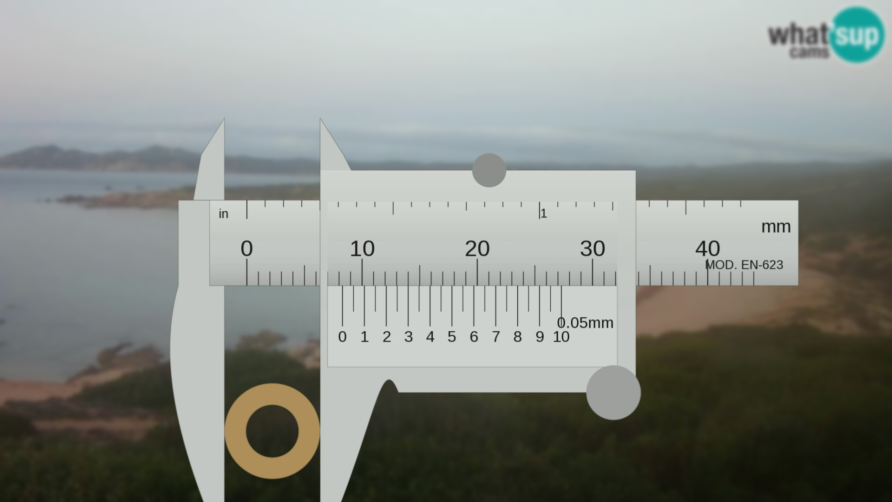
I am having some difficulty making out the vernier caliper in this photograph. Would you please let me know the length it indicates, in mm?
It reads 8.3 mm
